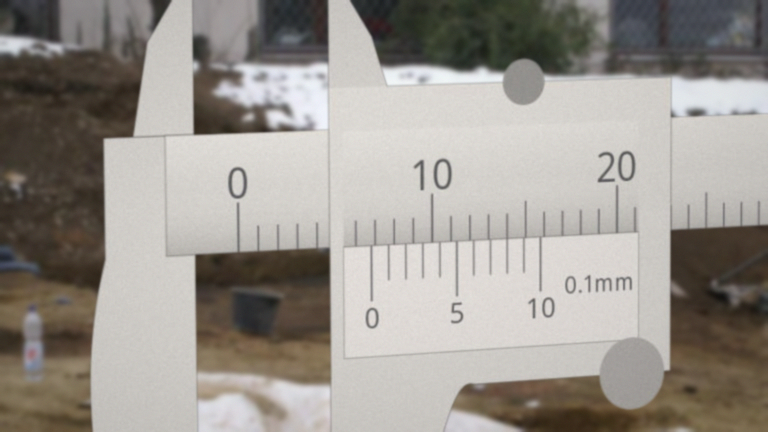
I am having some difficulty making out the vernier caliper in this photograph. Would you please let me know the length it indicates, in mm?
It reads 6.8 mm
